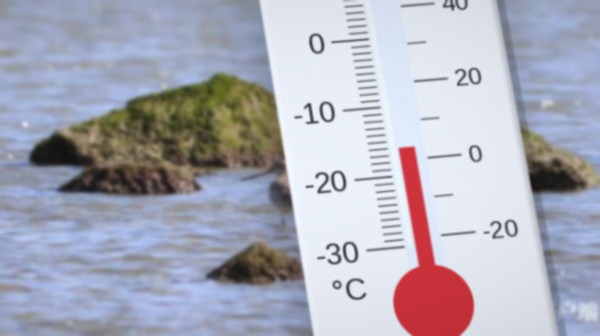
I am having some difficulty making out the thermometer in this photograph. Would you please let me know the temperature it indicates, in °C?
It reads -16 °C
